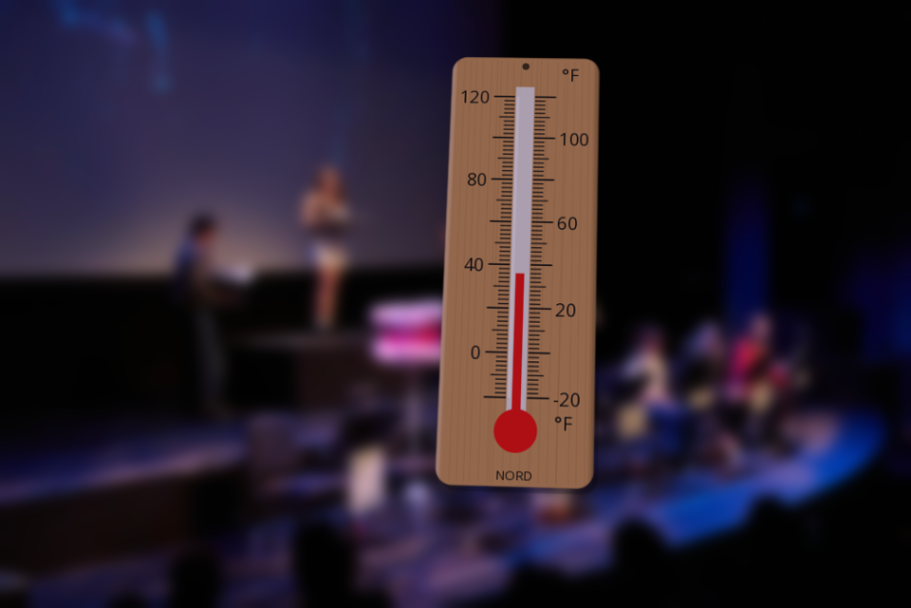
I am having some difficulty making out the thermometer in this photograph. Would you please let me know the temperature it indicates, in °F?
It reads 36 °F
